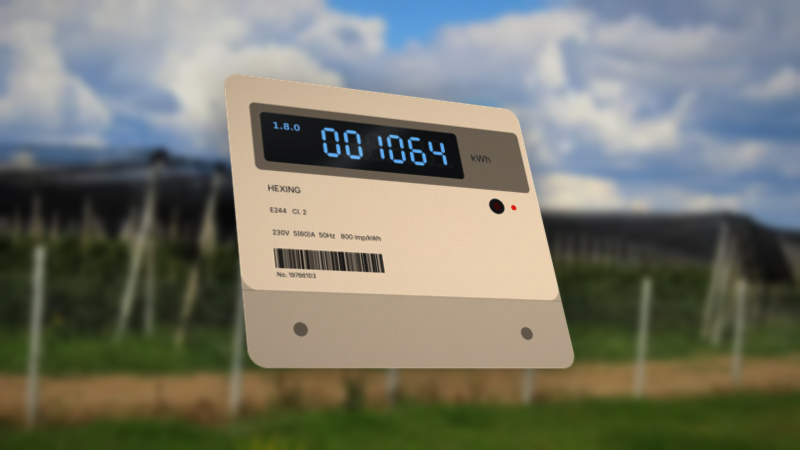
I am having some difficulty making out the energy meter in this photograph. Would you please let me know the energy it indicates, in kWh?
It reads 1064 kWh
